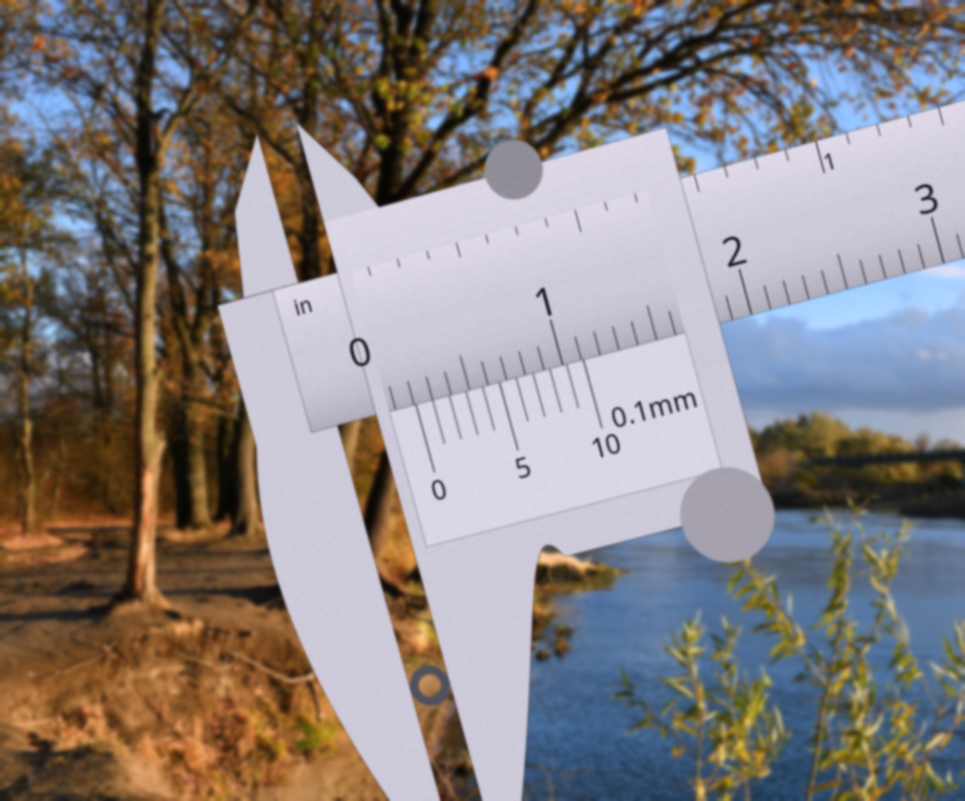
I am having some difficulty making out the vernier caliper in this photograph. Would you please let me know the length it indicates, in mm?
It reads 2.1 mm
